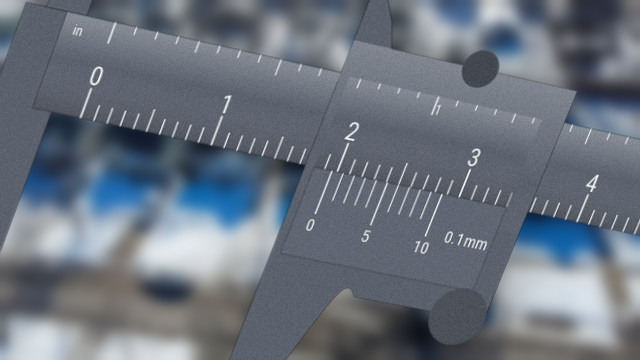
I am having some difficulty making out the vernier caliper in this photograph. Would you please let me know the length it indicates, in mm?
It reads 19.6 mm
